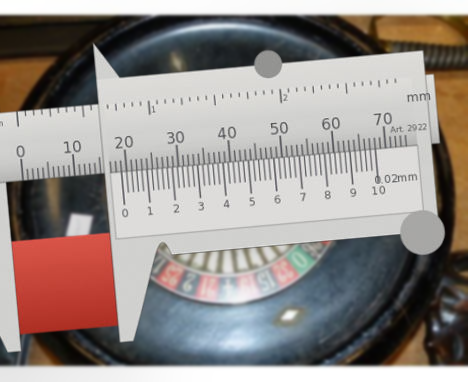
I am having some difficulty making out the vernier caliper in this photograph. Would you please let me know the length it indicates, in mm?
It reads 19.0 mm
